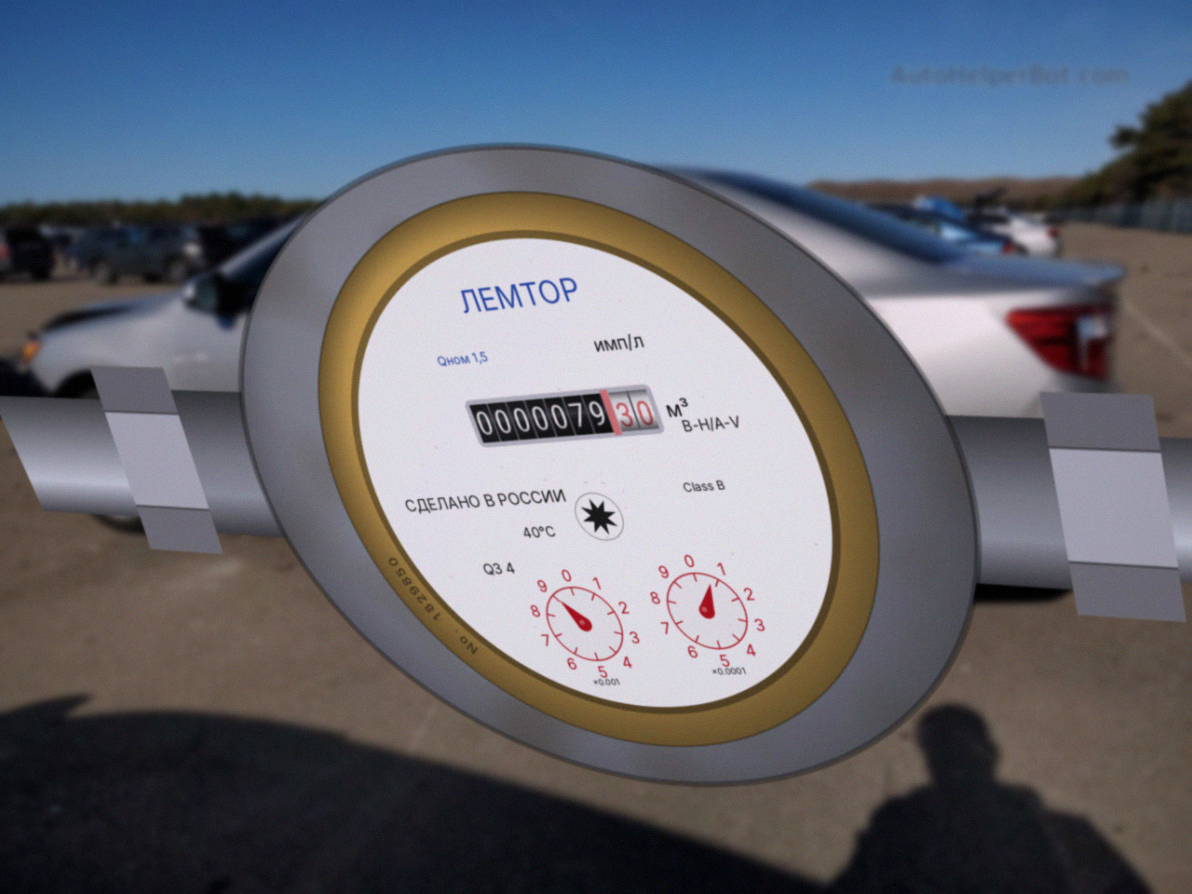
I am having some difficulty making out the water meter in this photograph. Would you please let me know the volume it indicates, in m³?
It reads 79.2990 m³
